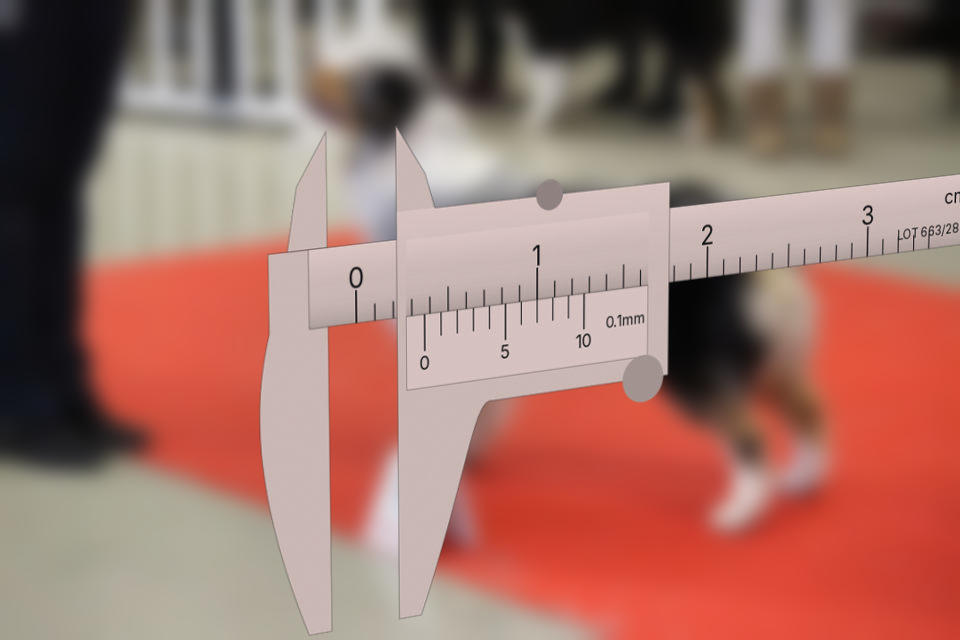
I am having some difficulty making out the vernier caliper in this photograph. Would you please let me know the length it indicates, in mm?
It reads 3.7 mm
